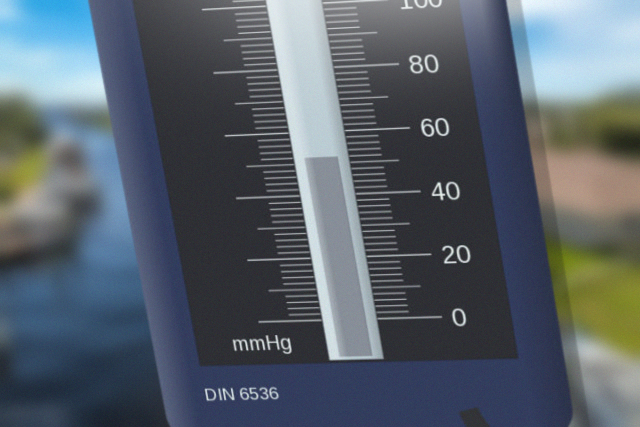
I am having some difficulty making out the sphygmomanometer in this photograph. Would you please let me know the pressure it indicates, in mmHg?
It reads 52 mmHg
